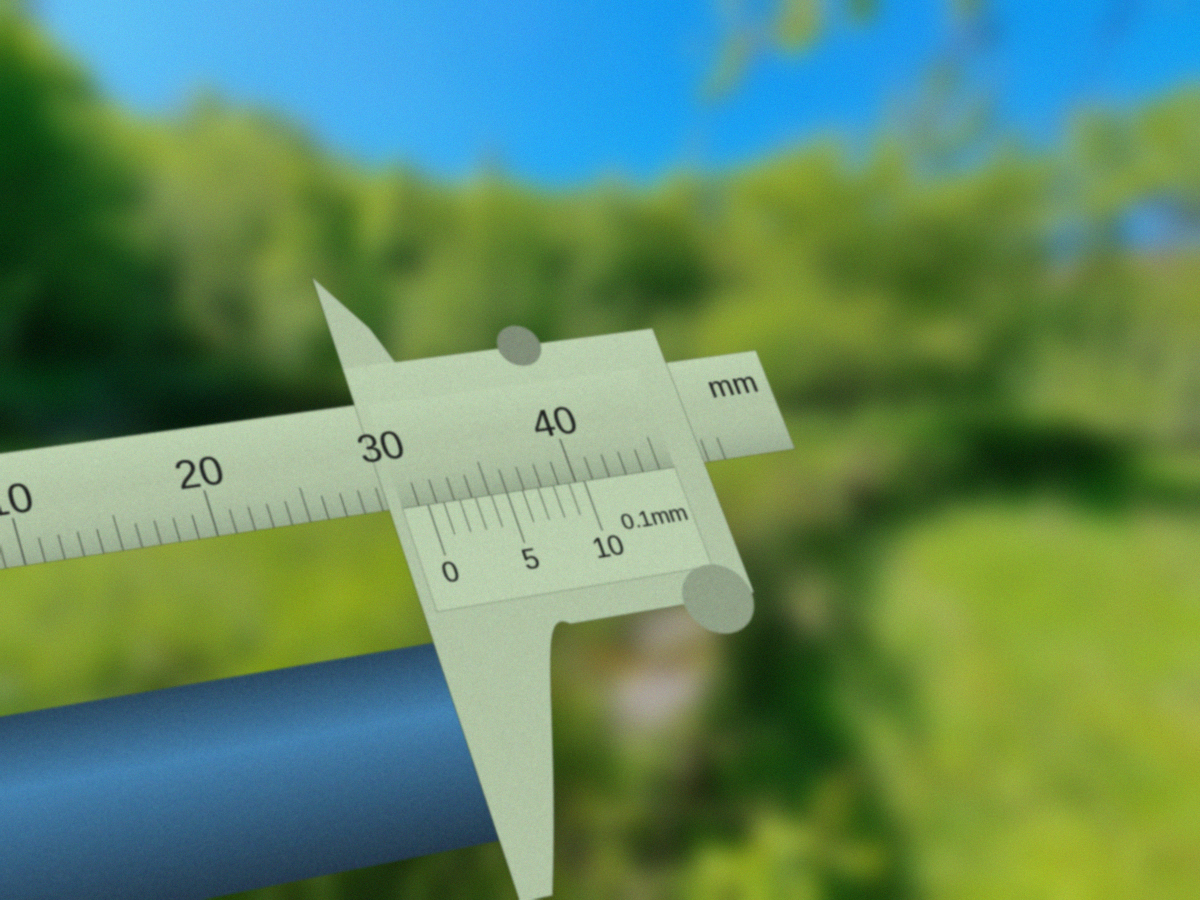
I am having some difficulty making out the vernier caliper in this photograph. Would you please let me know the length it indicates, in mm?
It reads 31.5 mm
